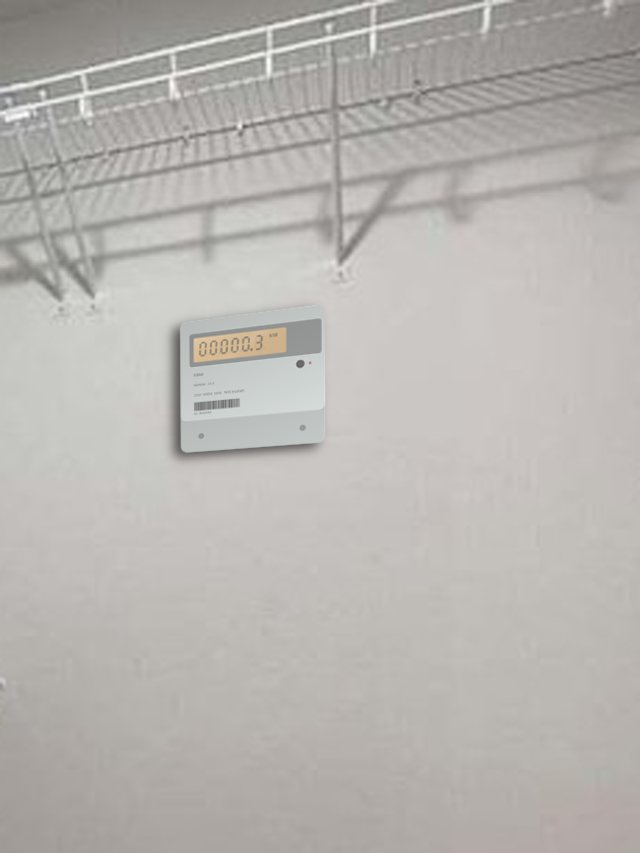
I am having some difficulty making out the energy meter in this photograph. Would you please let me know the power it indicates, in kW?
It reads 0.3 kW
